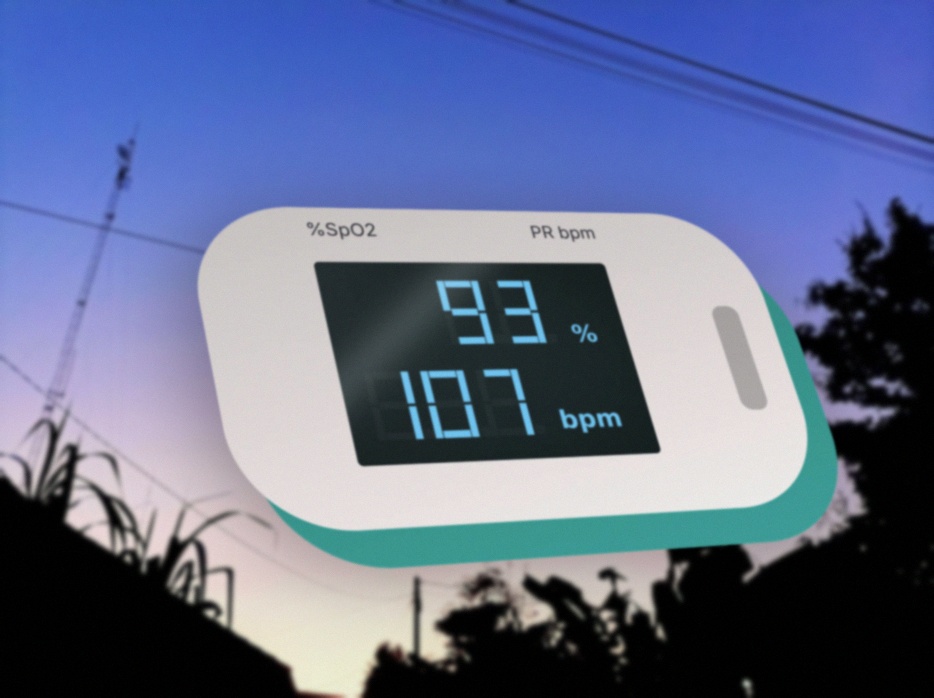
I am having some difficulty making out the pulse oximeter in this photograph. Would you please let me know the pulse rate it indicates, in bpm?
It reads 107 bpm
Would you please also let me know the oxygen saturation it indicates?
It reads 93 %
